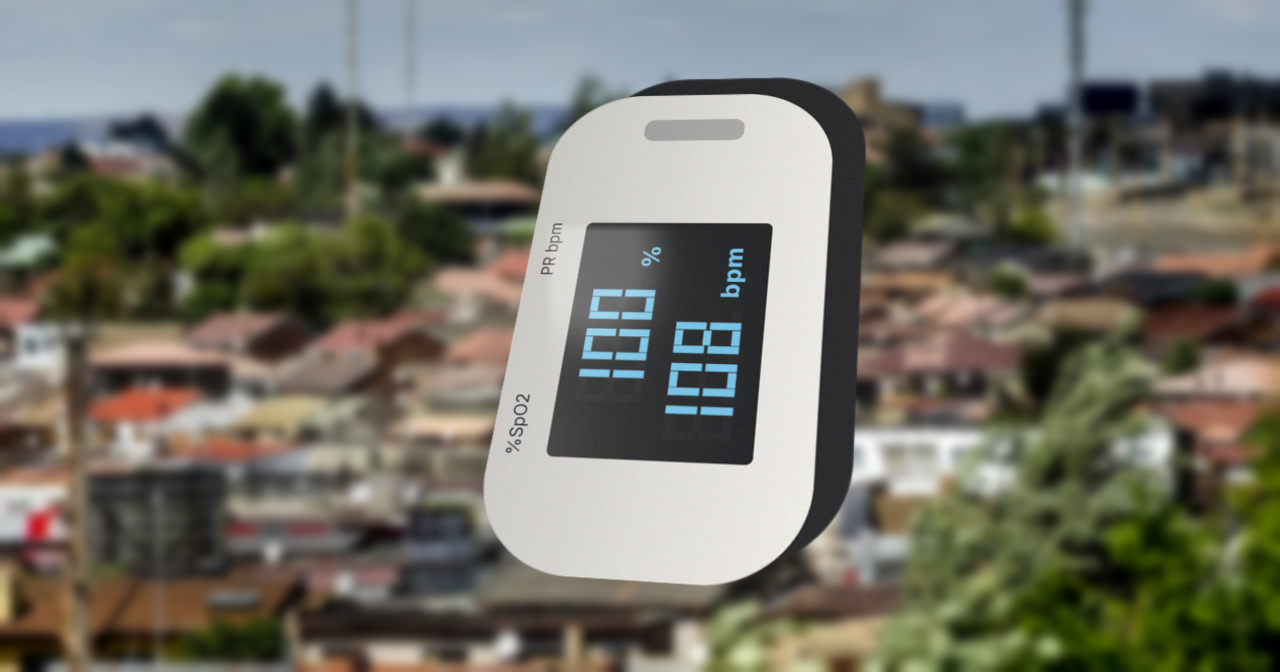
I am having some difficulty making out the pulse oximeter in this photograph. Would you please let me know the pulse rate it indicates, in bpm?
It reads 108 bpm
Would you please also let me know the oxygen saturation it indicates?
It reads 100 %
